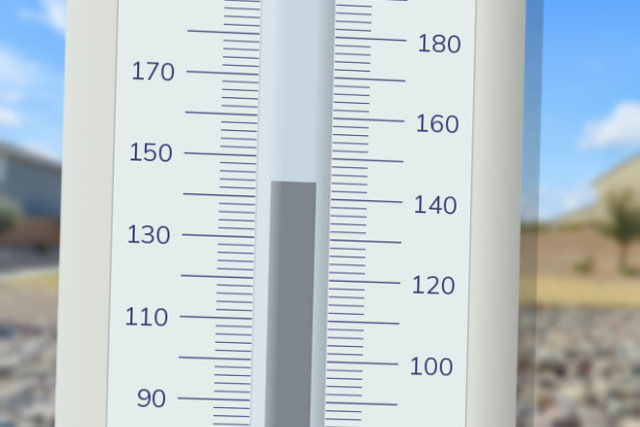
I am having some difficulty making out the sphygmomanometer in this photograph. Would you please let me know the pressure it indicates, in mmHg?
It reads 144 mmHg
